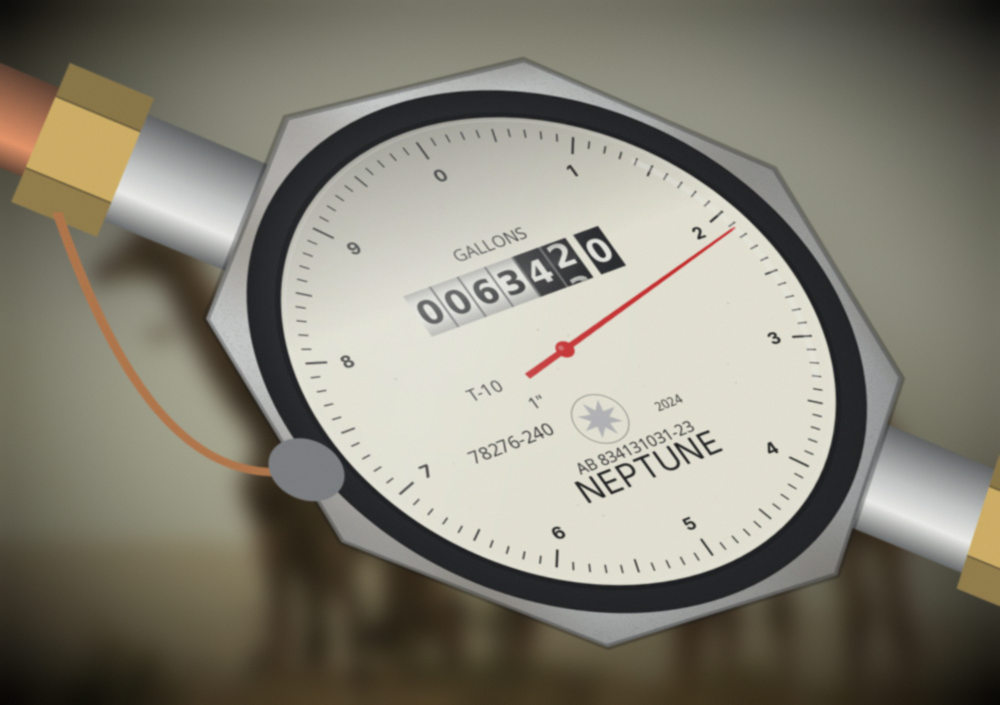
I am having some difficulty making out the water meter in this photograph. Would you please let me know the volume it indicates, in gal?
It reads 63422.1 gal
